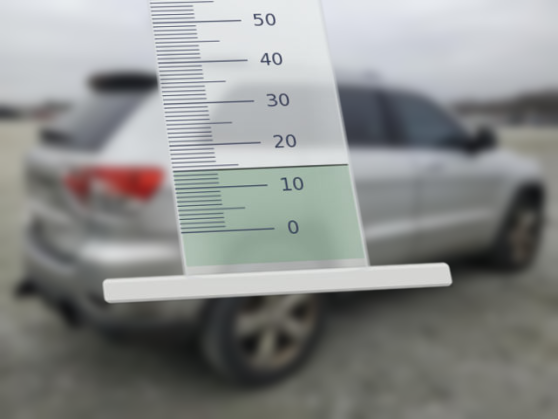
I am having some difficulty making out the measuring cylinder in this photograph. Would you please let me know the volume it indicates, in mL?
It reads 14 mL
